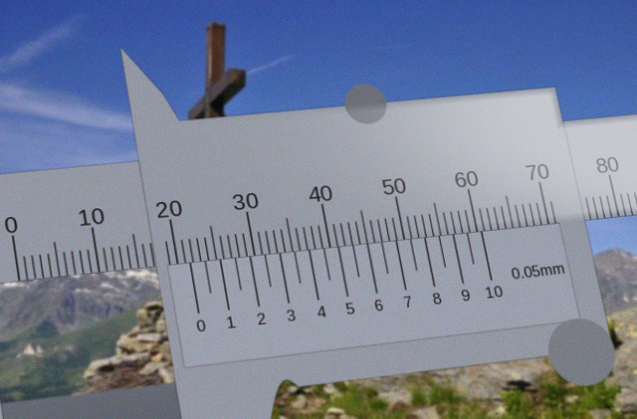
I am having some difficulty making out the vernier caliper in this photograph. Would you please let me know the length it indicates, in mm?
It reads 21.6 mm
